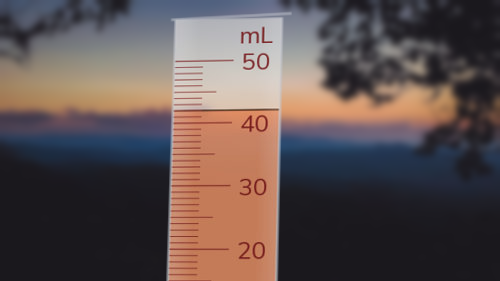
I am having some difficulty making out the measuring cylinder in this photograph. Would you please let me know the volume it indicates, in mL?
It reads 42 mL
